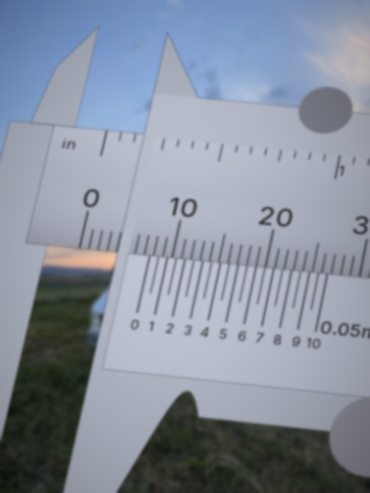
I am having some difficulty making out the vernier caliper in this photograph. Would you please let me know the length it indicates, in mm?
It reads 7.6 mm
